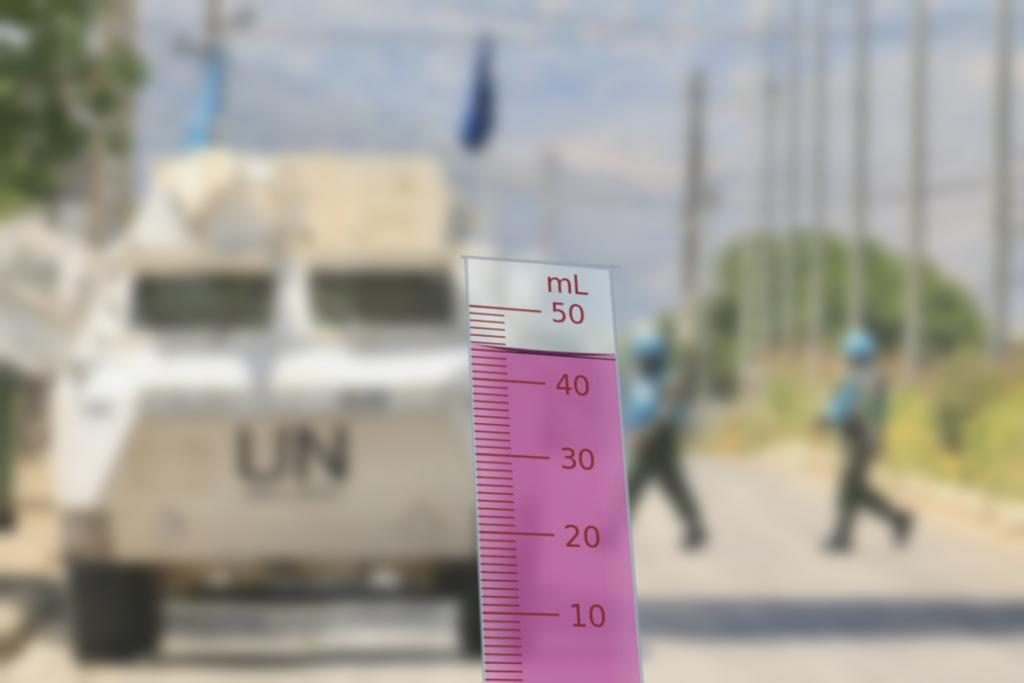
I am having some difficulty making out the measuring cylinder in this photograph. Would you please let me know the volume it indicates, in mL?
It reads 44 mL
